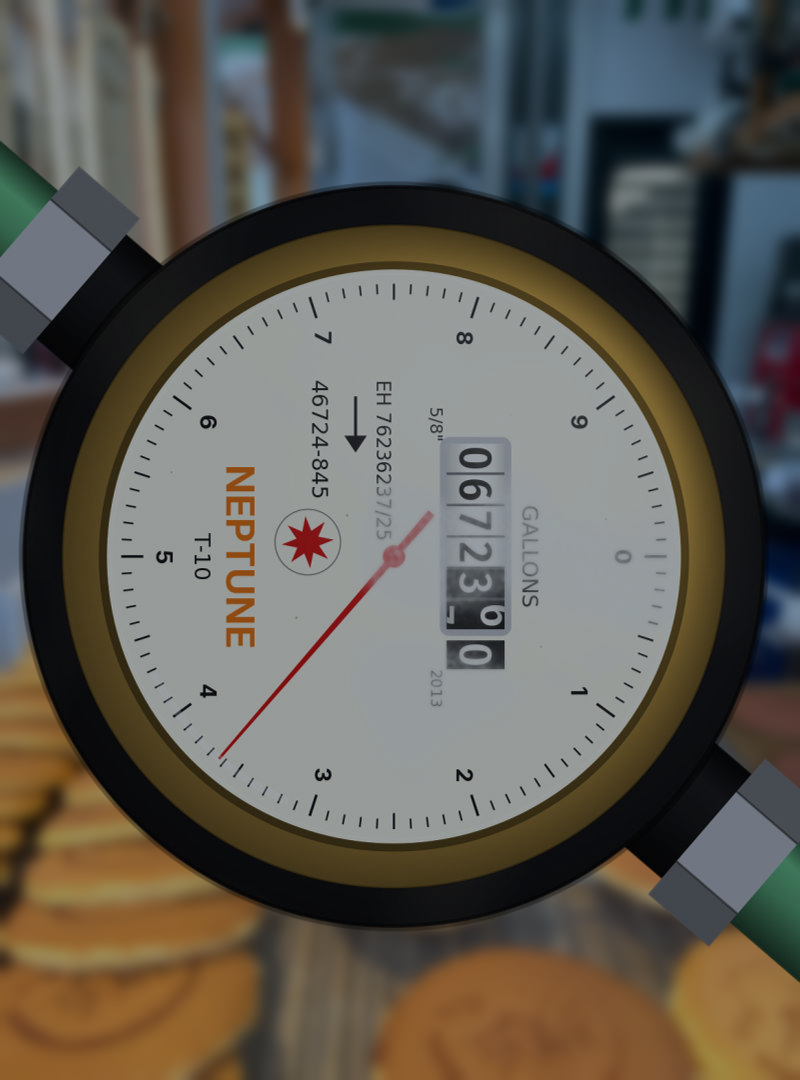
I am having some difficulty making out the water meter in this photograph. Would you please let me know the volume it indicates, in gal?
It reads 672363.6 gal
